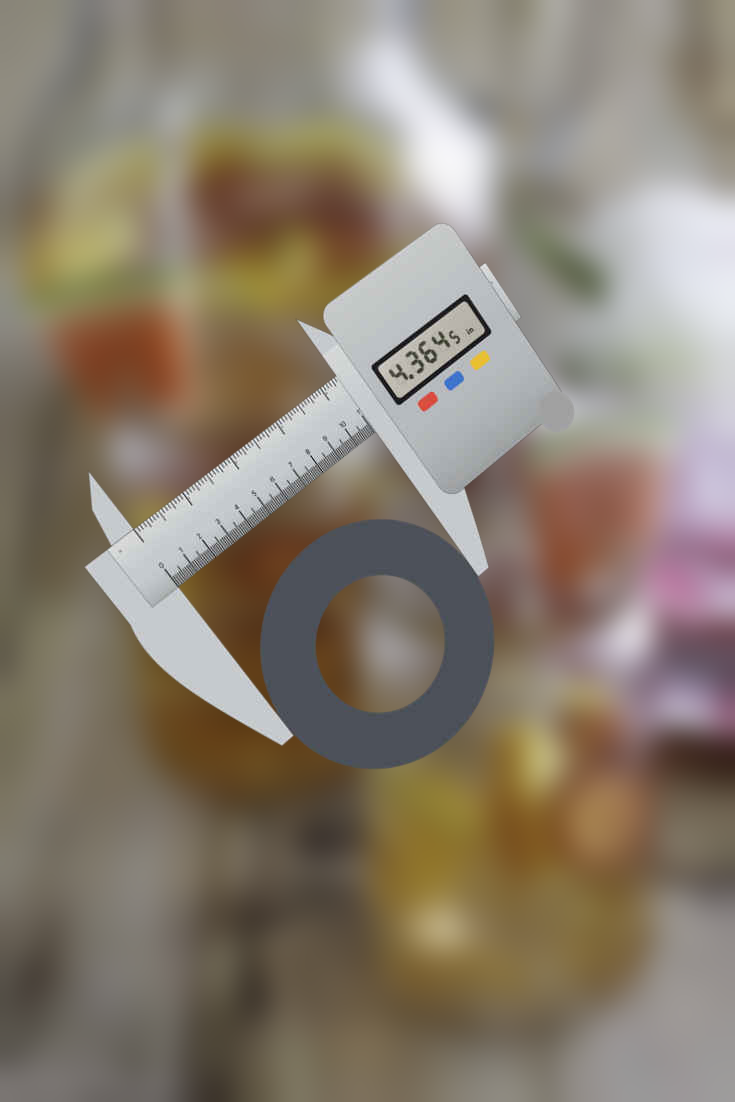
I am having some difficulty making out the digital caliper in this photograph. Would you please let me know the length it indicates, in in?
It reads 4.3645 in
